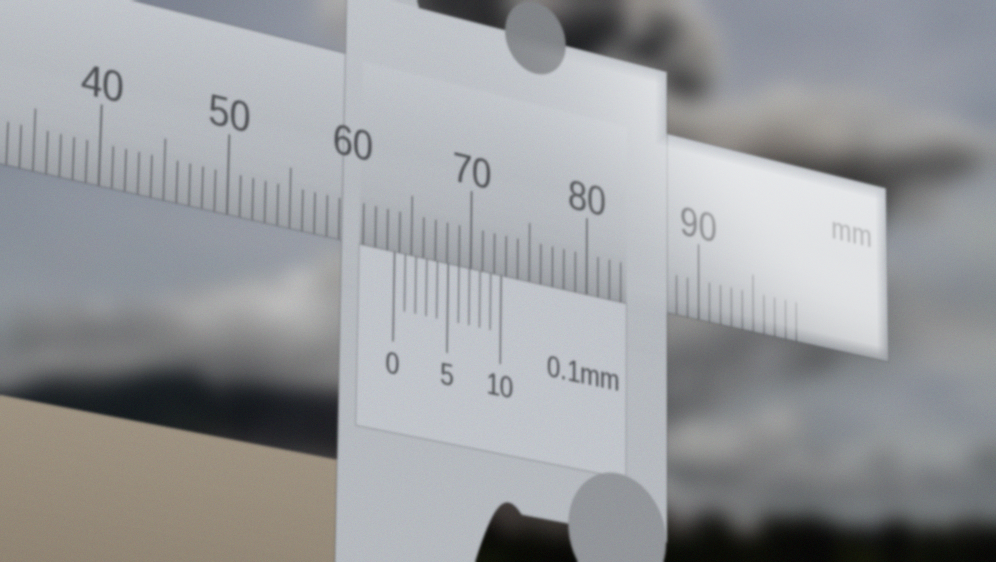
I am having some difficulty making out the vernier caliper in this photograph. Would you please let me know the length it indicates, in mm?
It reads 63.6 mm
